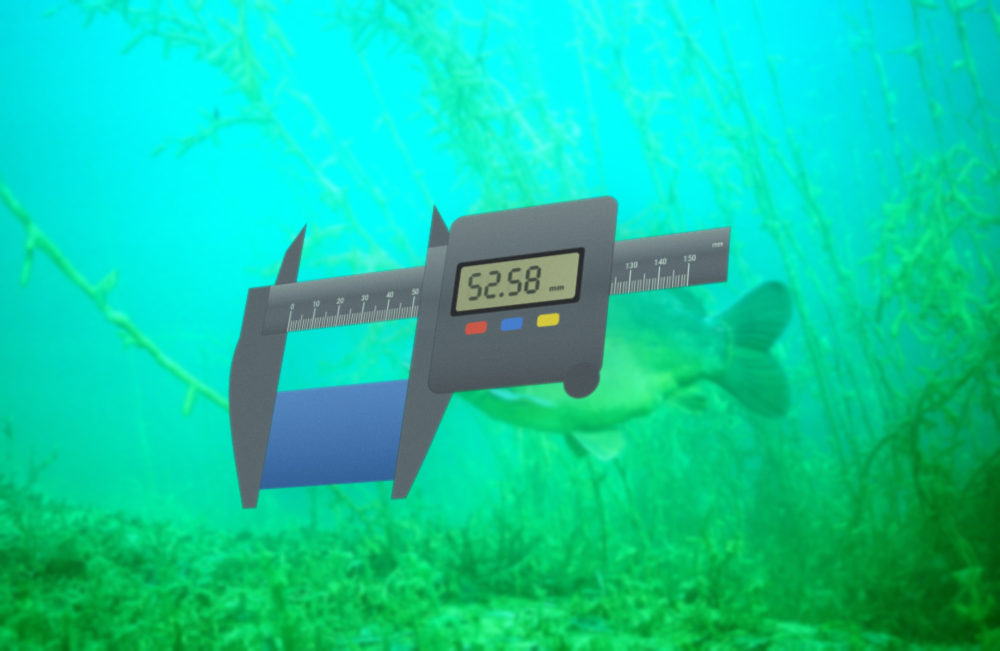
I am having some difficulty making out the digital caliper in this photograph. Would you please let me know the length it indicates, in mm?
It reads 52.58 mm
